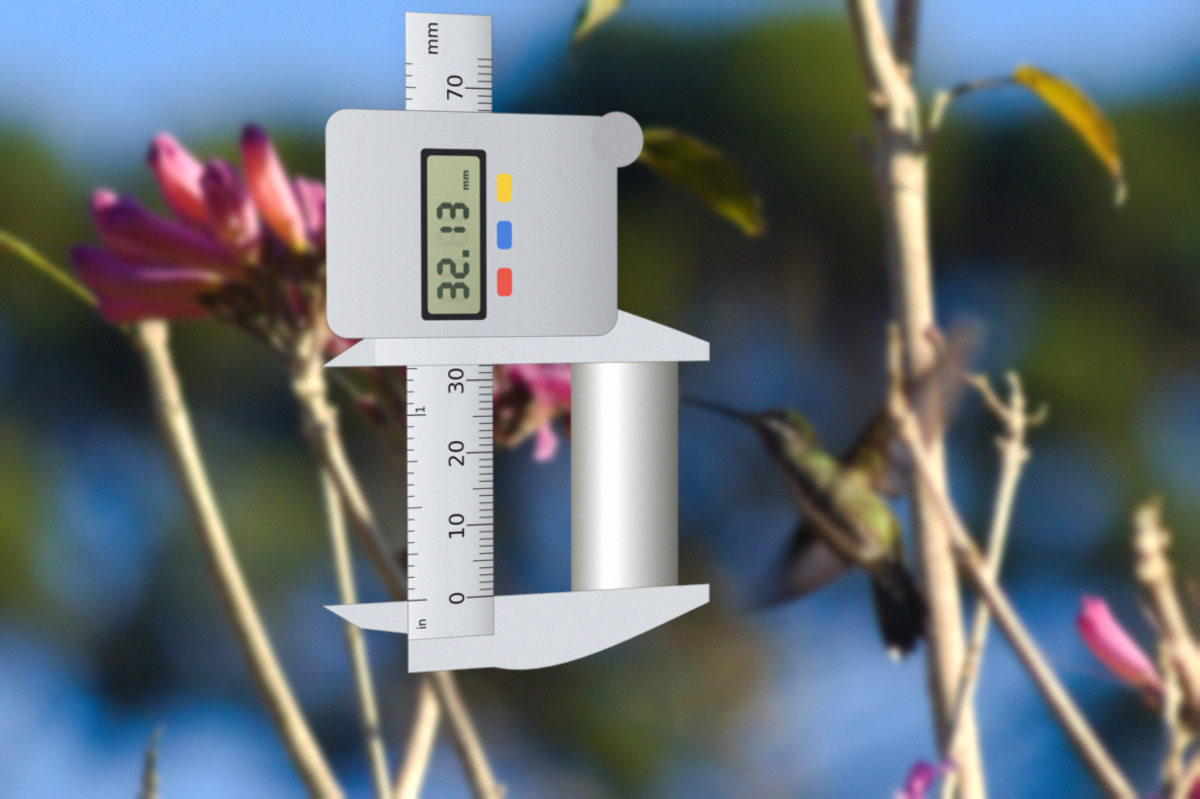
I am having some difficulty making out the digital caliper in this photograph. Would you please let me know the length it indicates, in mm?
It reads 32.13 mm
